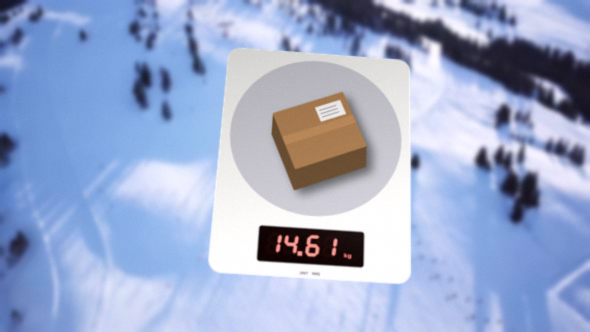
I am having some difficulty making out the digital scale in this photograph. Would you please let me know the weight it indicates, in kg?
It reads 14.61 kg
